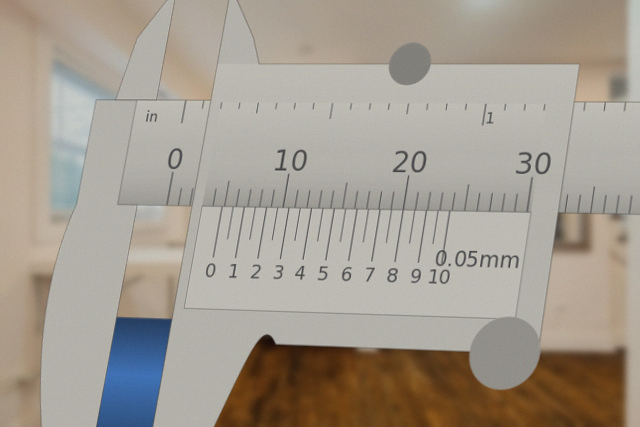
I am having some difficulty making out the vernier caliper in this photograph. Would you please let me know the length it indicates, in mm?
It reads 4.8 mm
